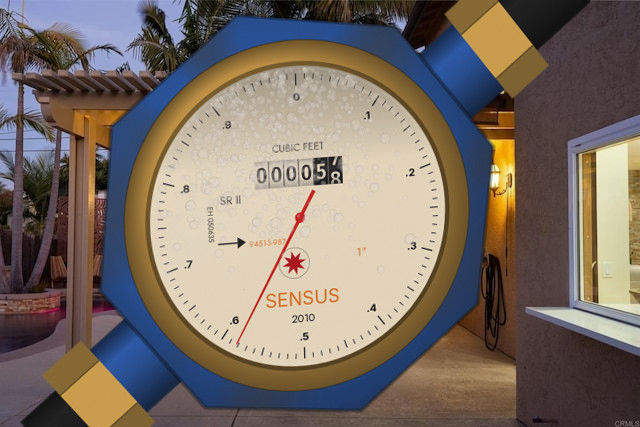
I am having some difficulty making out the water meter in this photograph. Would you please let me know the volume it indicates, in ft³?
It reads 57.58 ft³
